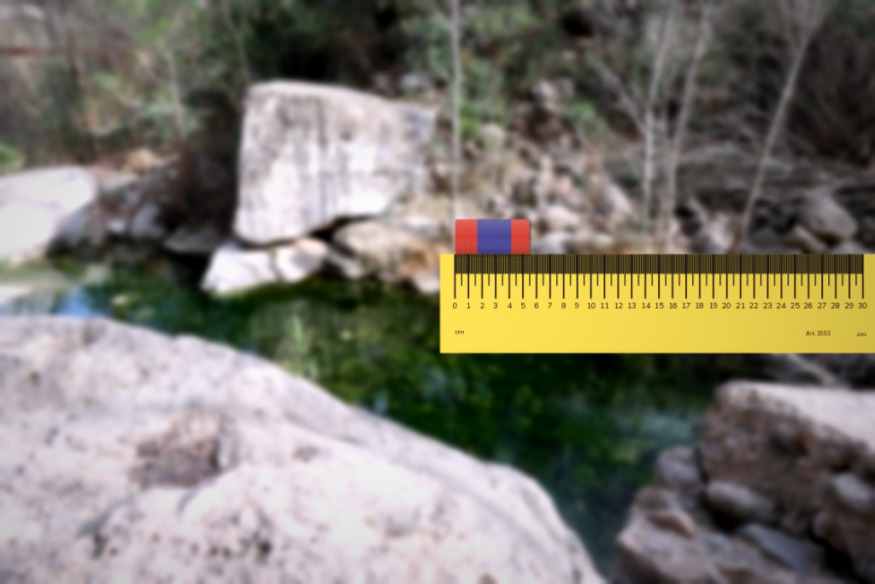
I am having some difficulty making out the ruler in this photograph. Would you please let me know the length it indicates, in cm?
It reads 5.5 cm
